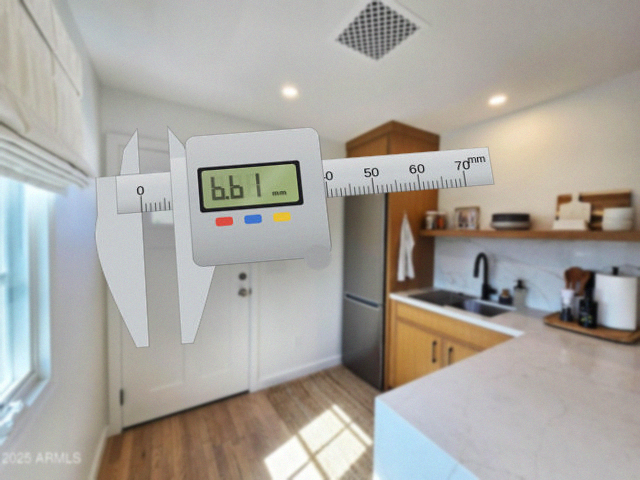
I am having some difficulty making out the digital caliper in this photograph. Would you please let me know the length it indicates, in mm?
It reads 6.61 mm
